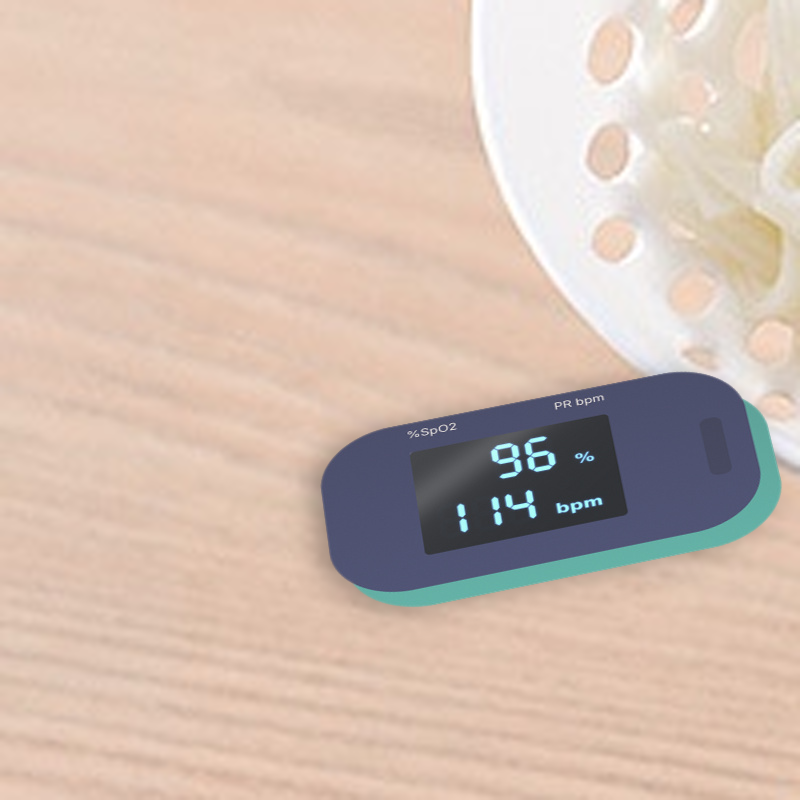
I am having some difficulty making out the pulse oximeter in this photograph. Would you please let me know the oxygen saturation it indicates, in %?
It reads 96 %
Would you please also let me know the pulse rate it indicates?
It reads 114 bpm
